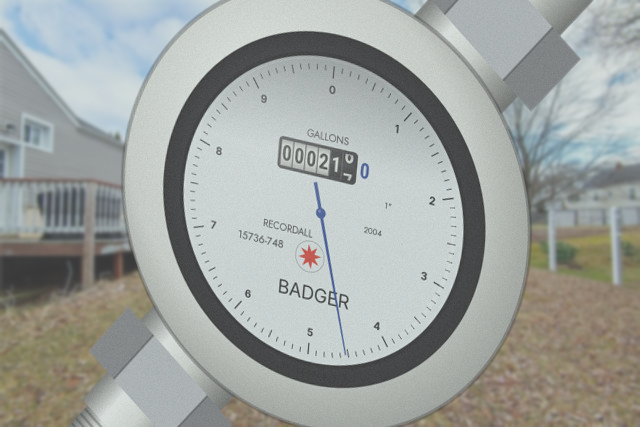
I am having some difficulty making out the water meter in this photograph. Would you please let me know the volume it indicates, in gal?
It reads 2164.5 gal
